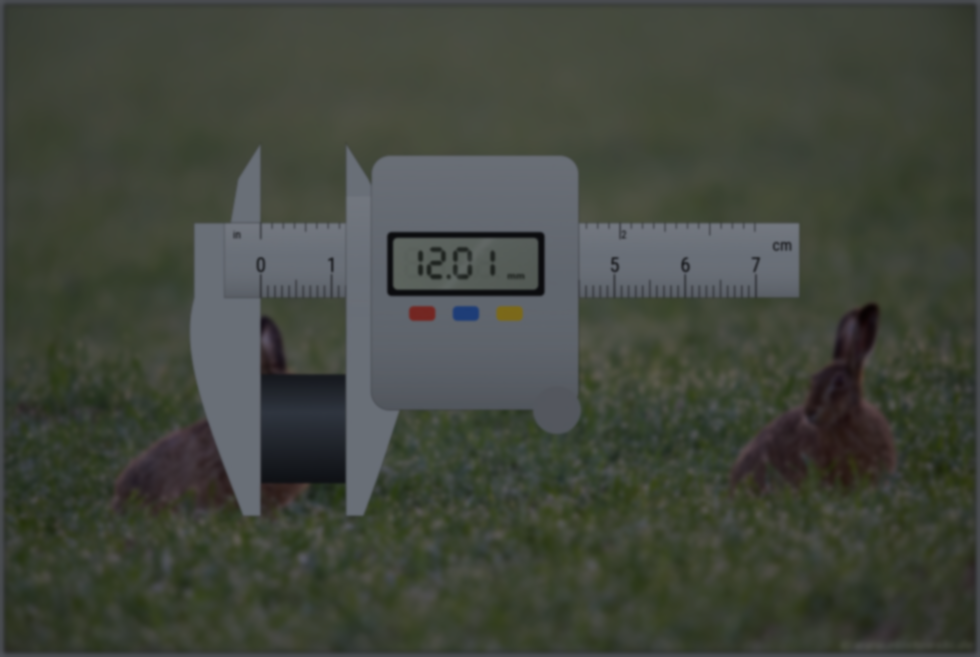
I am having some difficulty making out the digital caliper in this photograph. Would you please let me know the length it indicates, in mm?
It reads 12.01 mm
